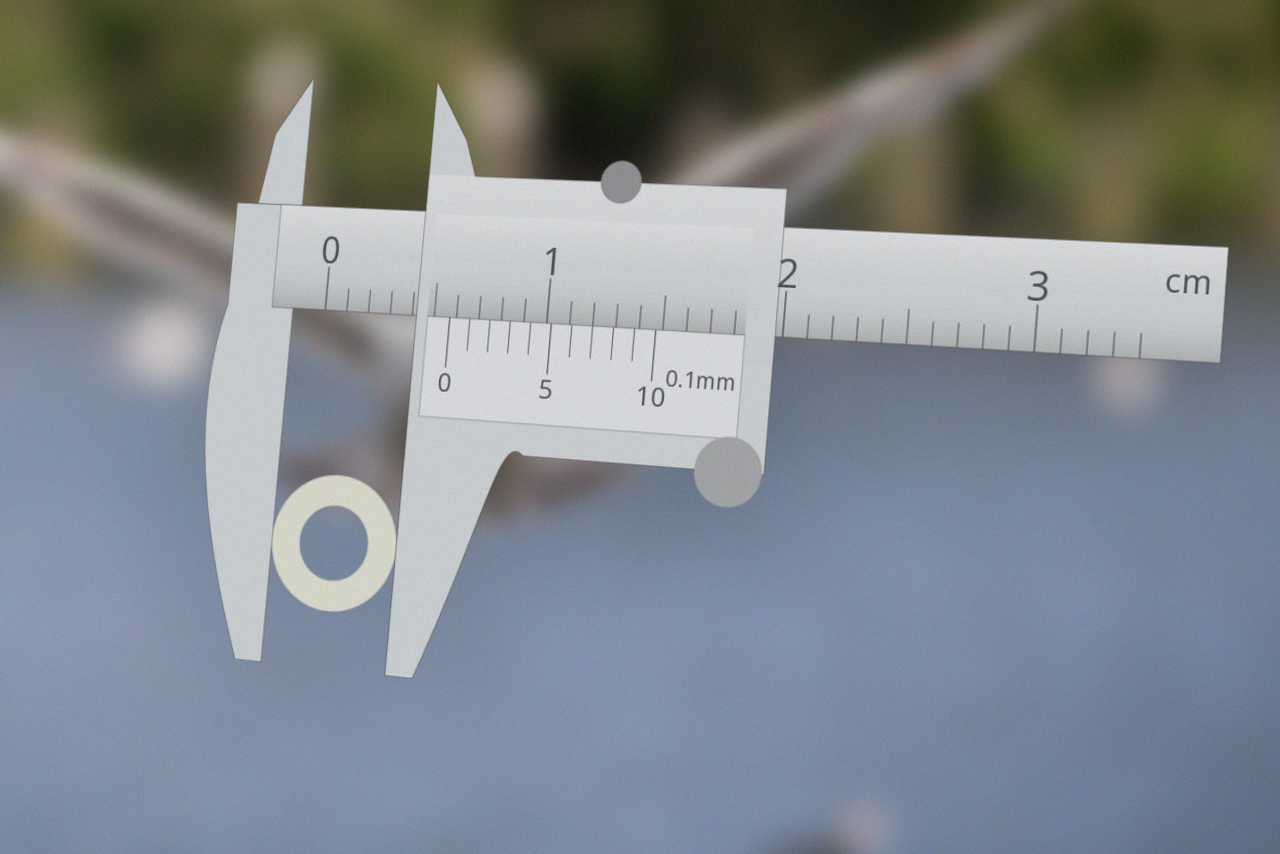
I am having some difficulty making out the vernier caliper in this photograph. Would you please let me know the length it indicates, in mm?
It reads 5.7 mm
